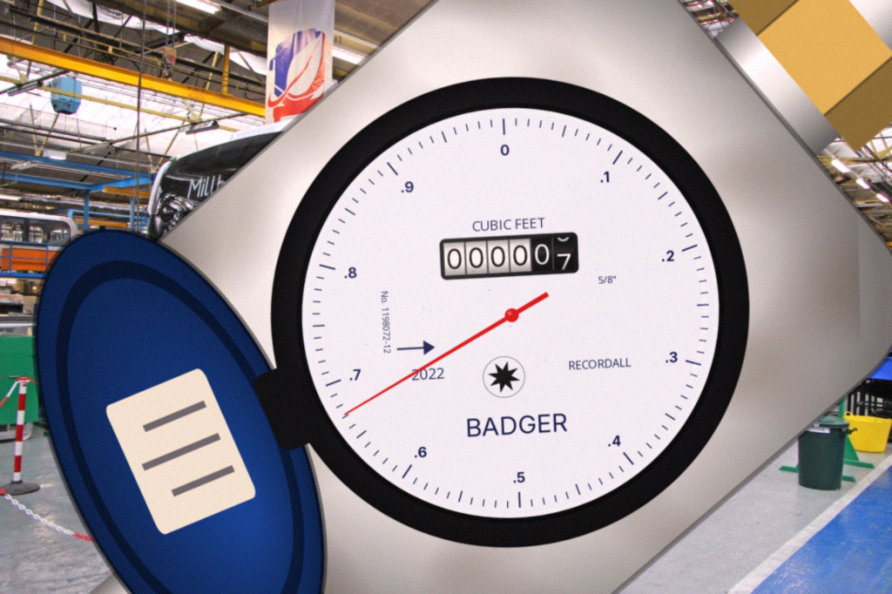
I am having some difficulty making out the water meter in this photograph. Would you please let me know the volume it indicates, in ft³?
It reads 6.67 ft³
